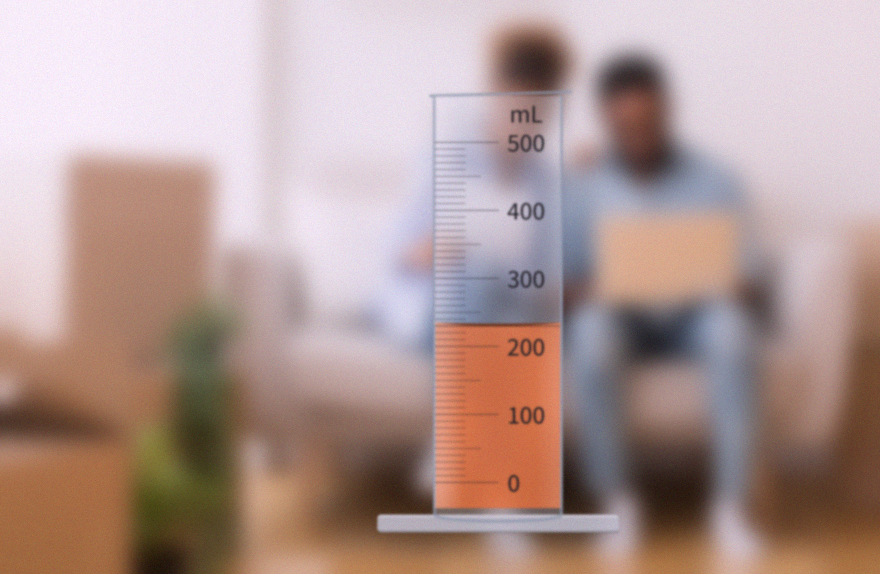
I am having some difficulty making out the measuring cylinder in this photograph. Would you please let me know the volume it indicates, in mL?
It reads 230 mL
